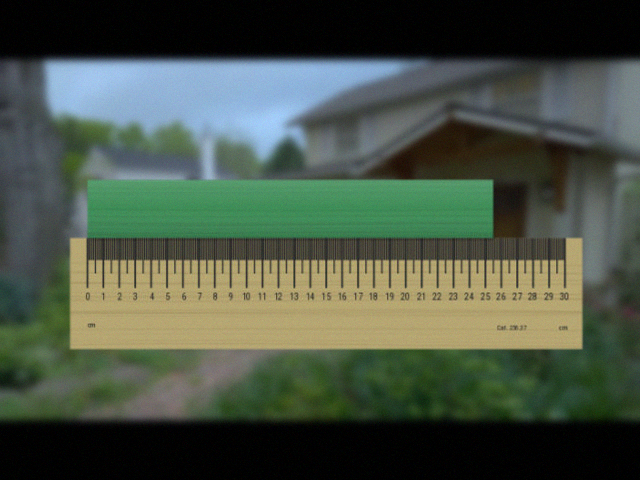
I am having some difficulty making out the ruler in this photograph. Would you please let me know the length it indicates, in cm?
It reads 25.5 cm
